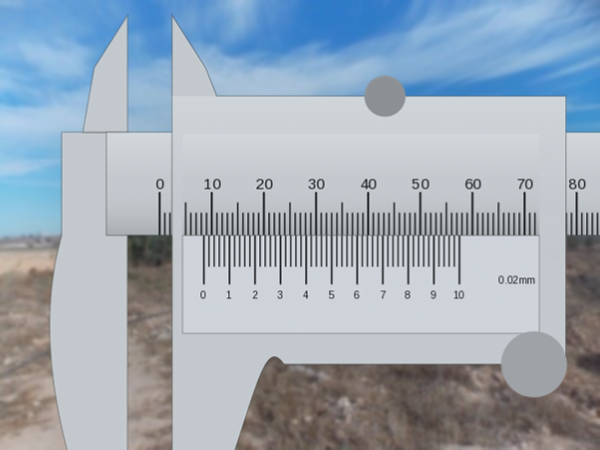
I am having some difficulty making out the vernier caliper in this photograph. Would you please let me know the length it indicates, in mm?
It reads 8.5 mm
